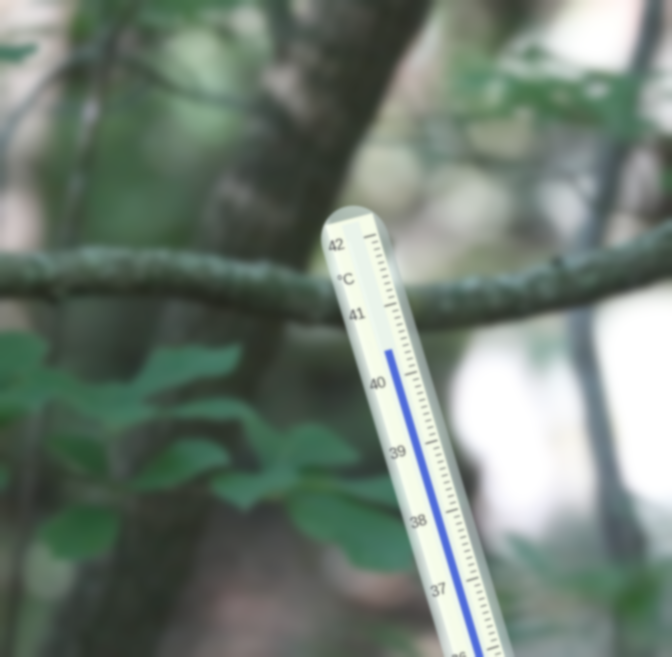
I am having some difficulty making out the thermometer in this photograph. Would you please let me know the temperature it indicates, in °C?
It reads 40.4 °C
